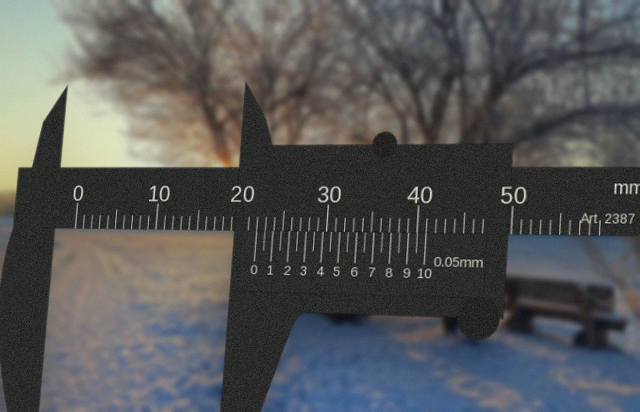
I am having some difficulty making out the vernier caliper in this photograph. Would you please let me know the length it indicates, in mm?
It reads 22.0 mm
